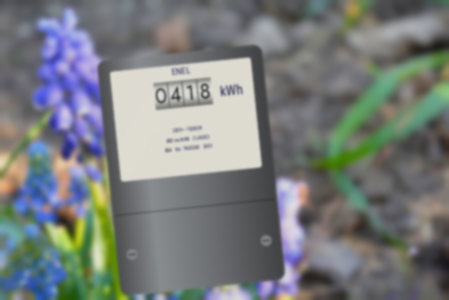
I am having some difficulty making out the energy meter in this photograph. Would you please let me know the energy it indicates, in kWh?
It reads 418 kWh
